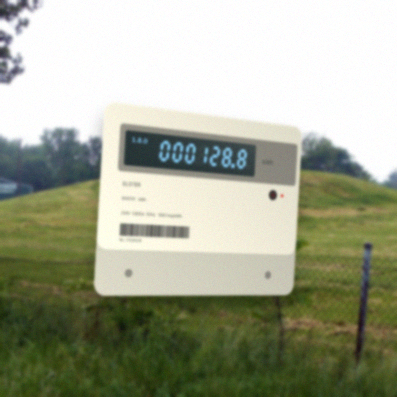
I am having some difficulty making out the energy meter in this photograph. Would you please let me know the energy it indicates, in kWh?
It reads 128.8 kWh
